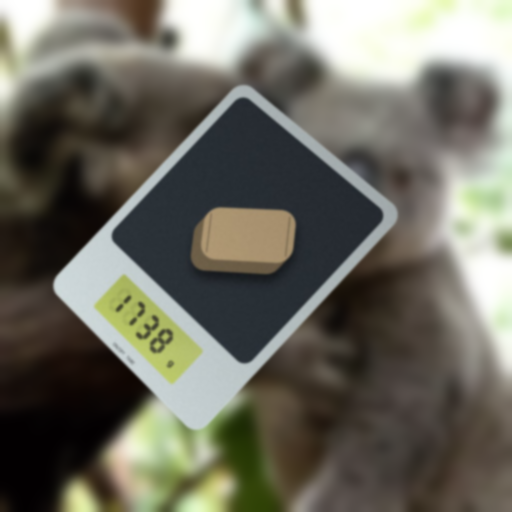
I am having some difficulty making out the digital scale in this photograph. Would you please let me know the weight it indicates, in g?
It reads 1738 g
